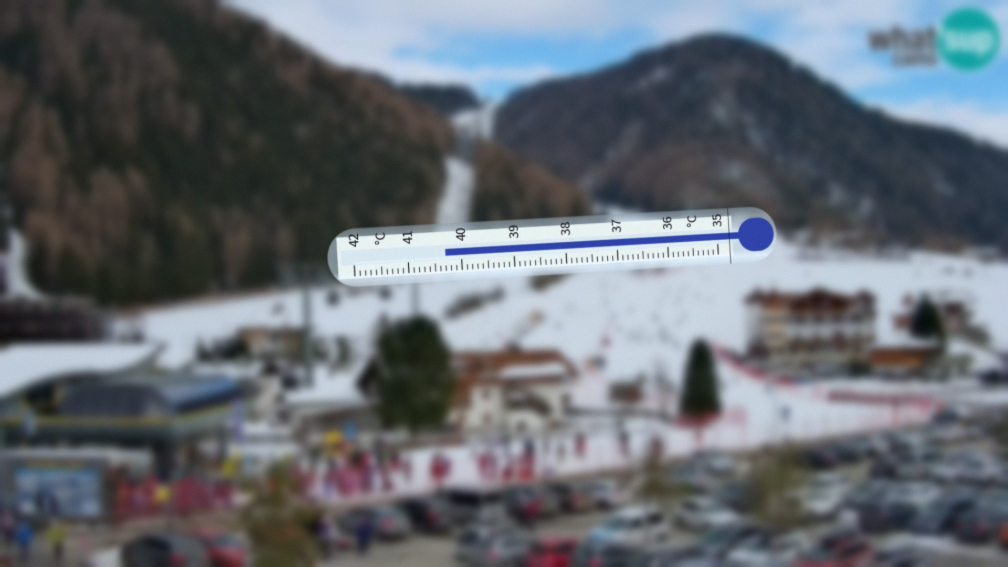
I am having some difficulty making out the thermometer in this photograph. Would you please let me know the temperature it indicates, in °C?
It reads 40.3 °C
